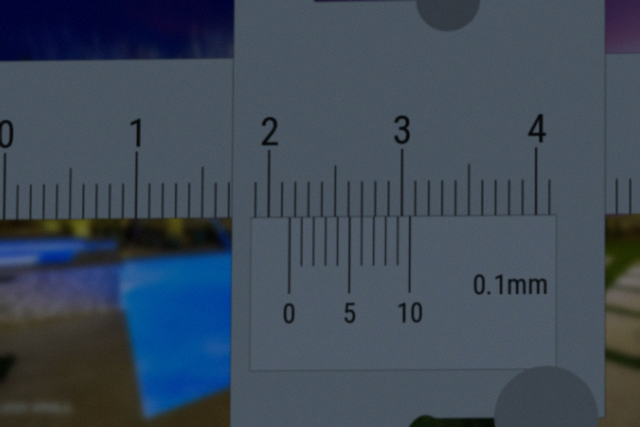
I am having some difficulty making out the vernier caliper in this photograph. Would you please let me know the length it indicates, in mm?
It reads 21.6 mm
